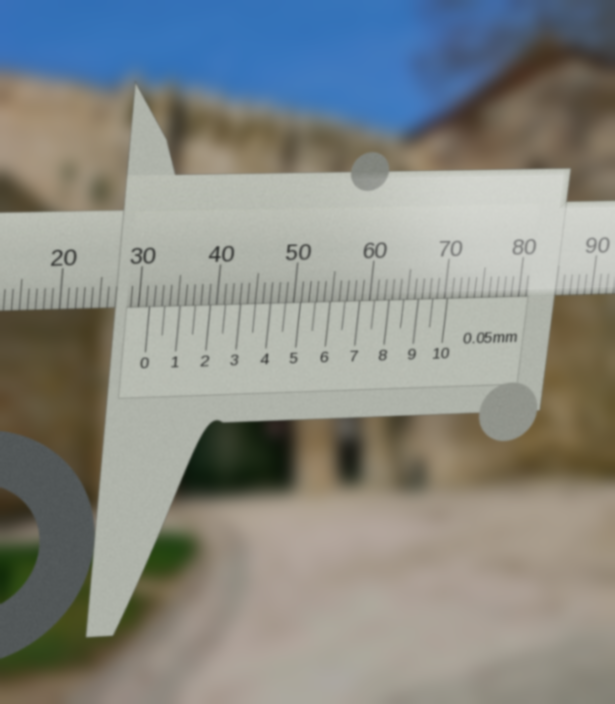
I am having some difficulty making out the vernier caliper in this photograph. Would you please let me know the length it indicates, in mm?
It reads 31.4 mm
